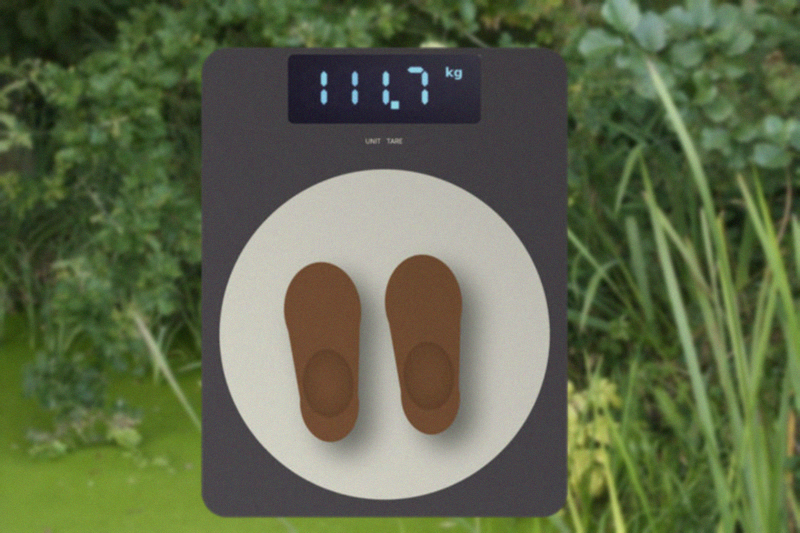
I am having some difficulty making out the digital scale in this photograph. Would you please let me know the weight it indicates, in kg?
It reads 111.7 kg
